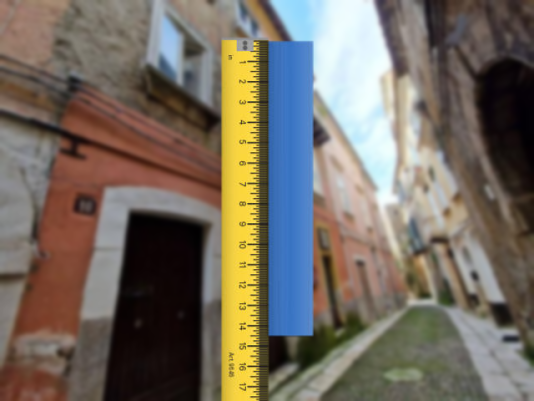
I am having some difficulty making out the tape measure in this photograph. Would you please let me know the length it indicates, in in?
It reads 14.5 in
